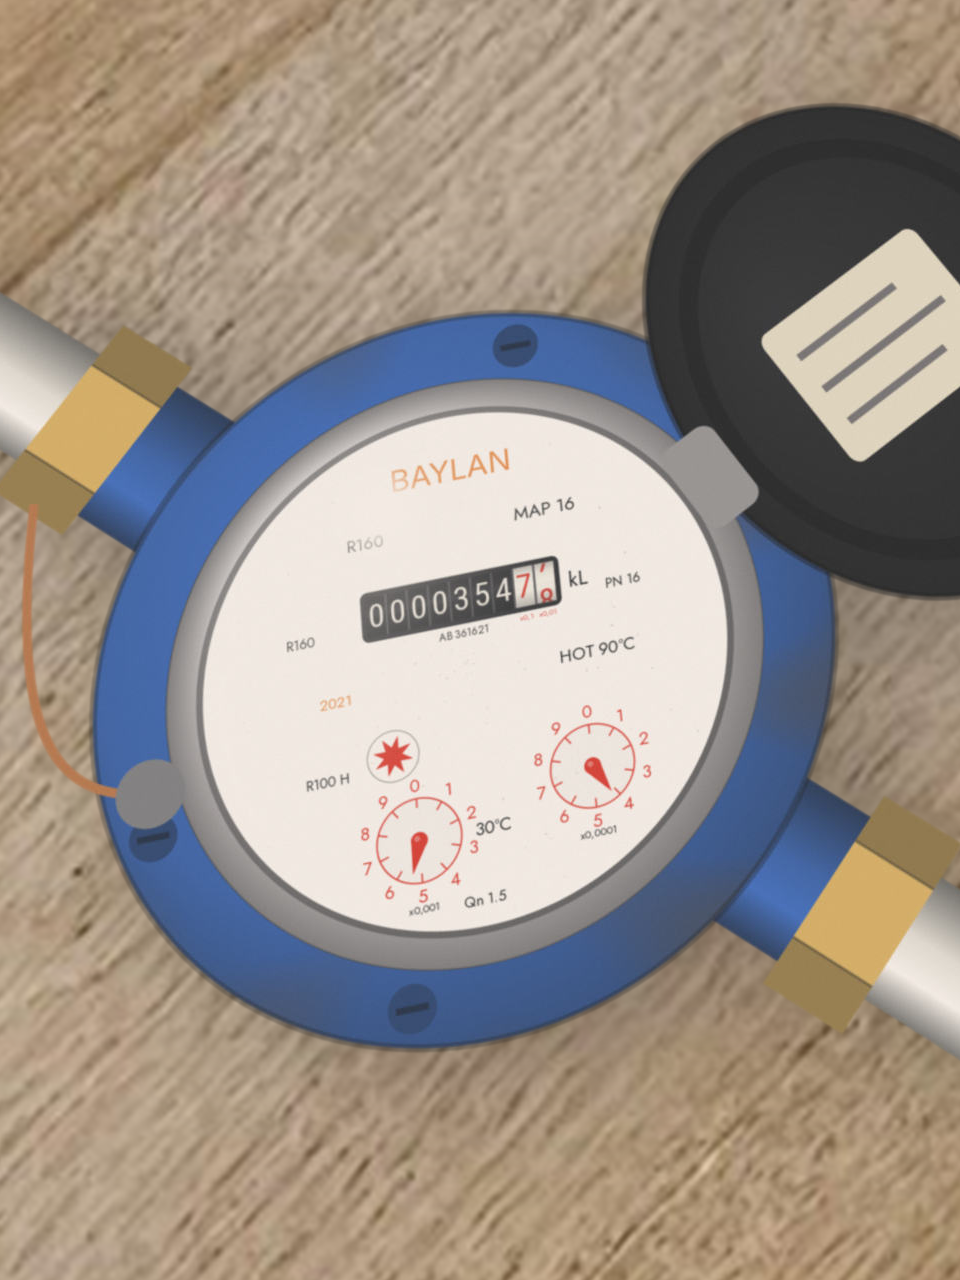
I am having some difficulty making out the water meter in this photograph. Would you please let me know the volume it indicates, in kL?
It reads 354.7754 kL
